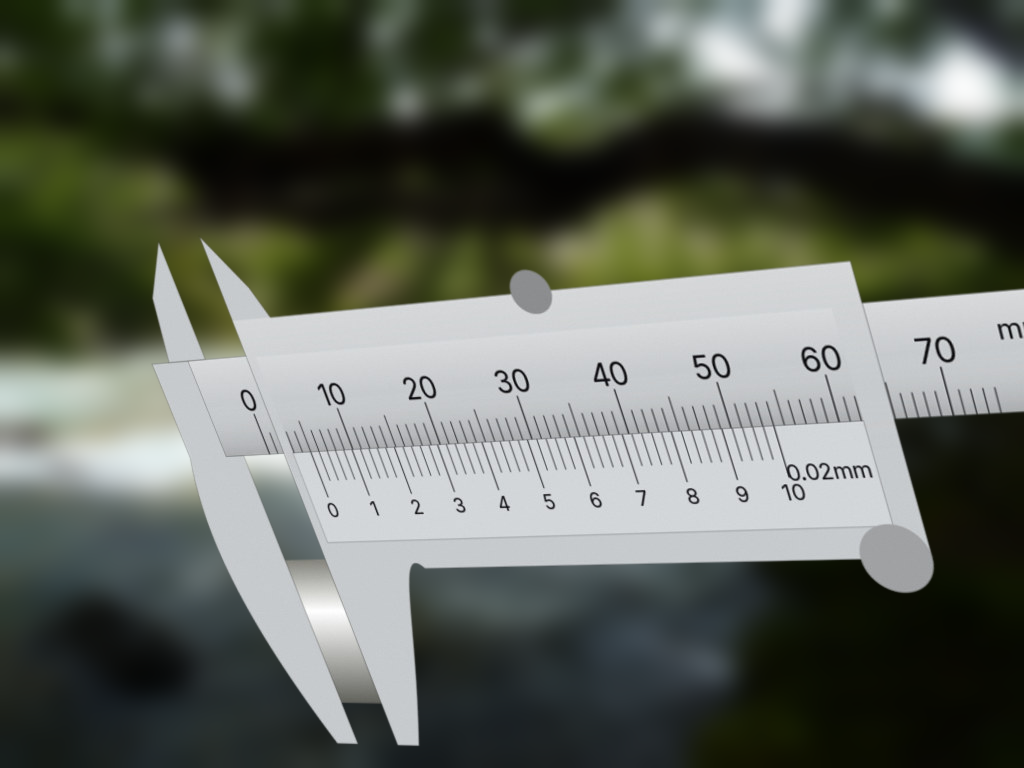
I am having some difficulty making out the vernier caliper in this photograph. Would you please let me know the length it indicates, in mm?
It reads 5.0 mm
